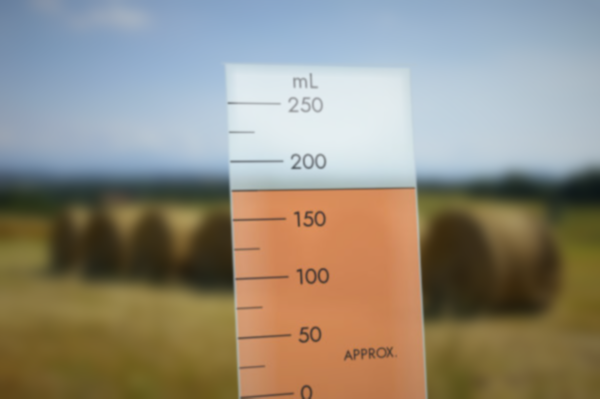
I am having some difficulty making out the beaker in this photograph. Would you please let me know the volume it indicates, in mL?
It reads 175 mL
